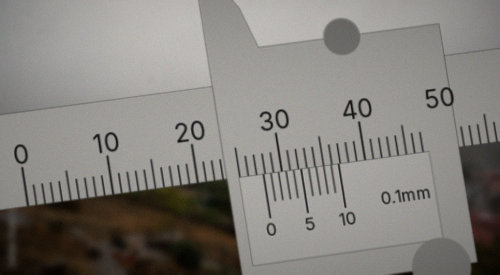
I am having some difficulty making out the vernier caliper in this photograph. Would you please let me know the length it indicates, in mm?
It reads 27.8 mm
